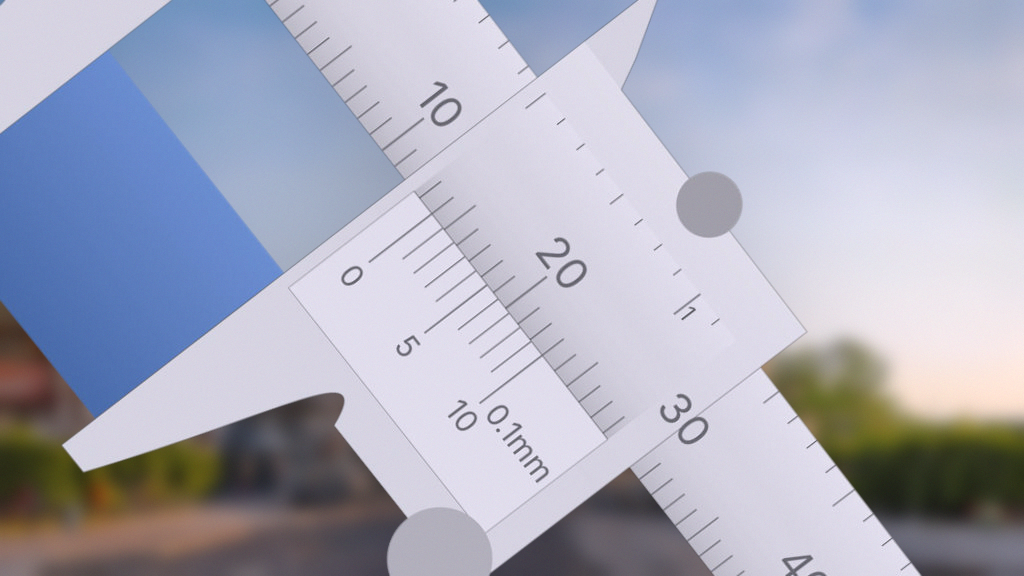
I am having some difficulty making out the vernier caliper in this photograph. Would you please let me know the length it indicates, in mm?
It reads 14.0 mm
